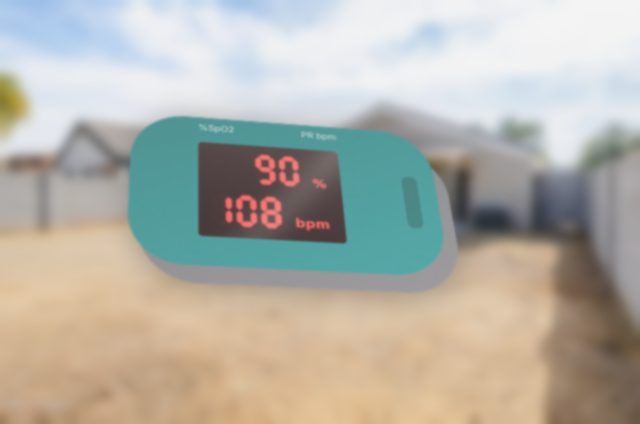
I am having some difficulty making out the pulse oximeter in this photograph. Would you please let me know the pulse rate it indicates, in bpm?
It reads 108 bpm
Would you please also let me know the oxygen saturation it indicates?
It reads 90 %
